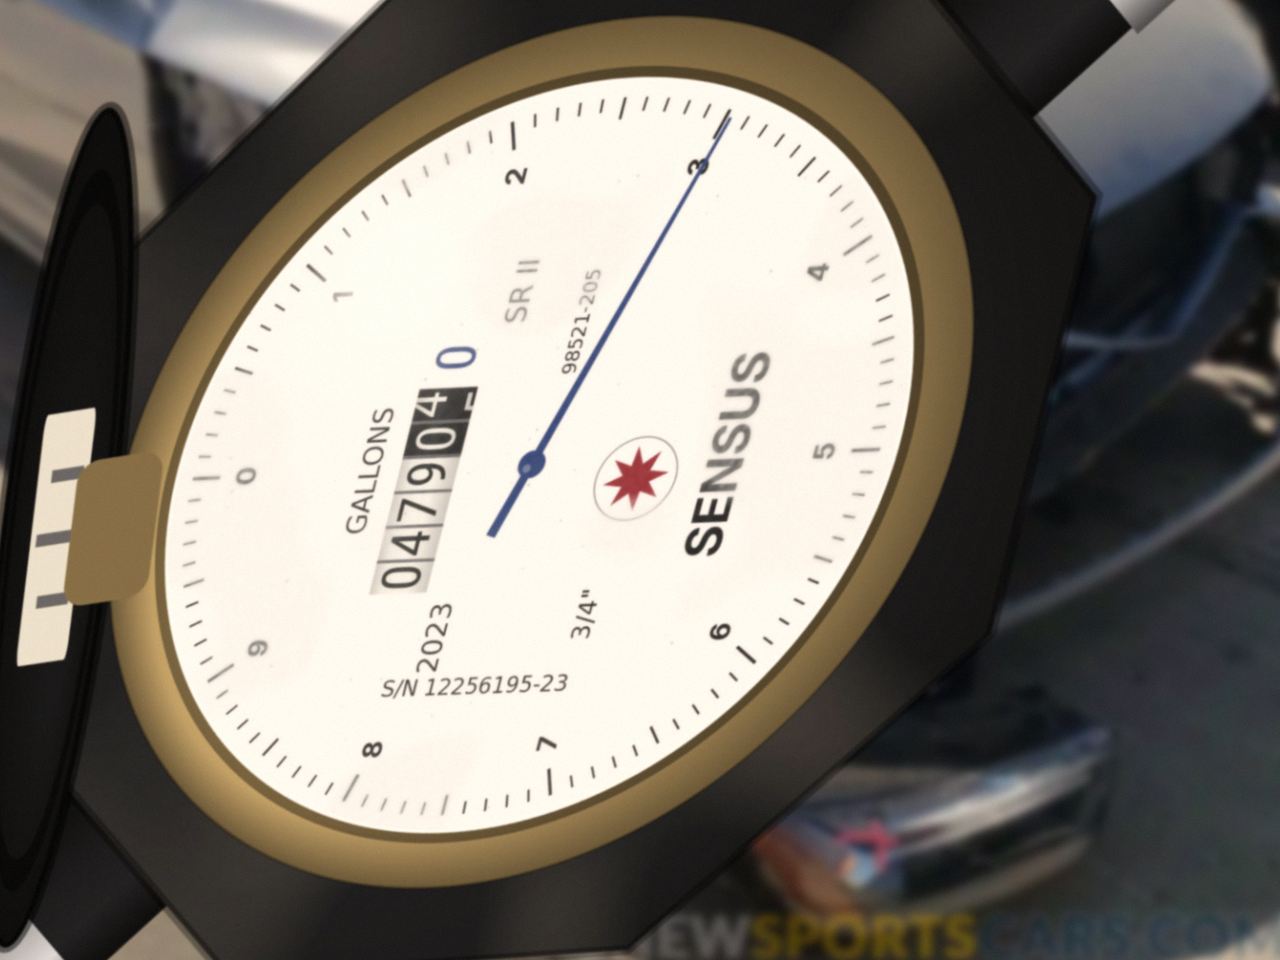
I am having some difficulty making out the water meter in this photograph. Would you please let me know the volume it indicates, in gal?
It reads 479043.0 gal
